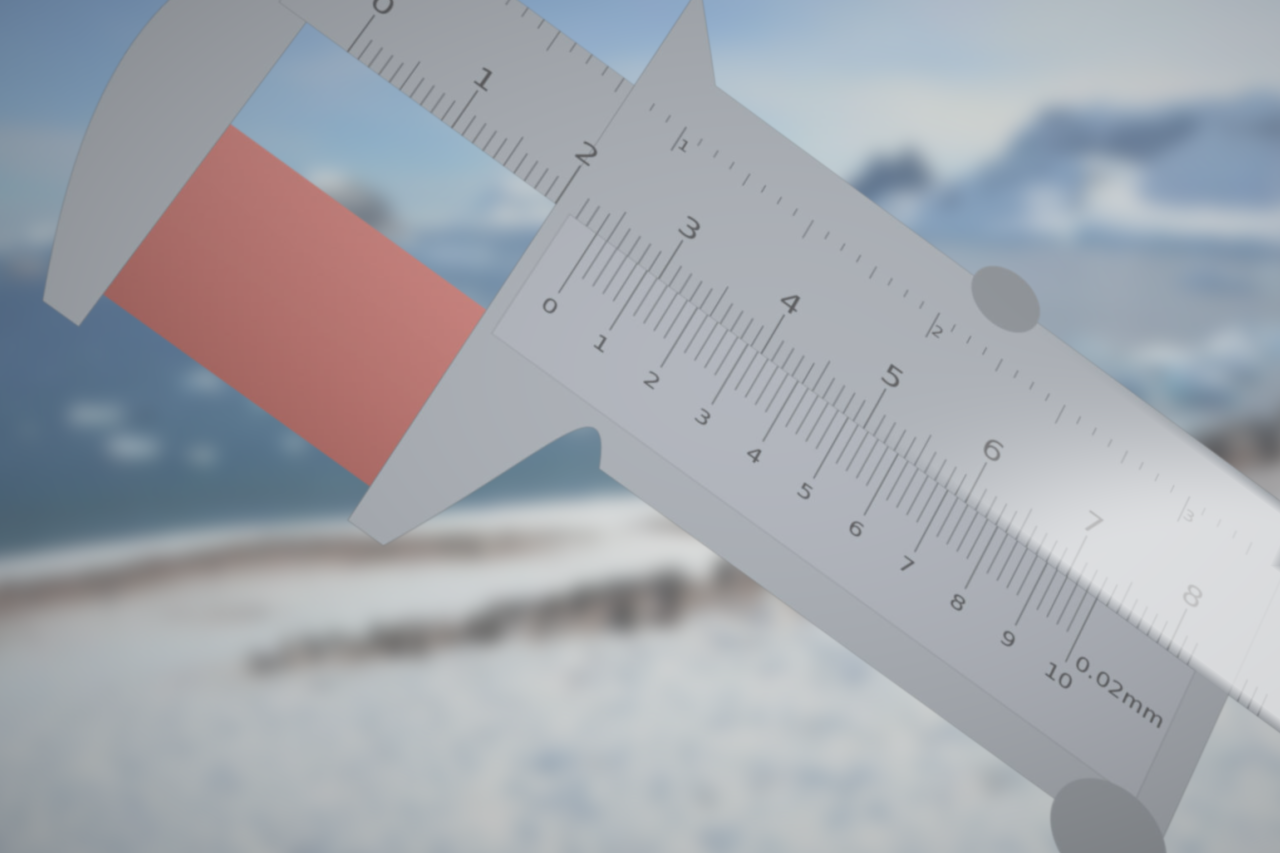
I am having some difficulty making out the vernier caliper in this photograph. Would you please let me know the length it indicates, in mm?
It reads 24.0 mm
